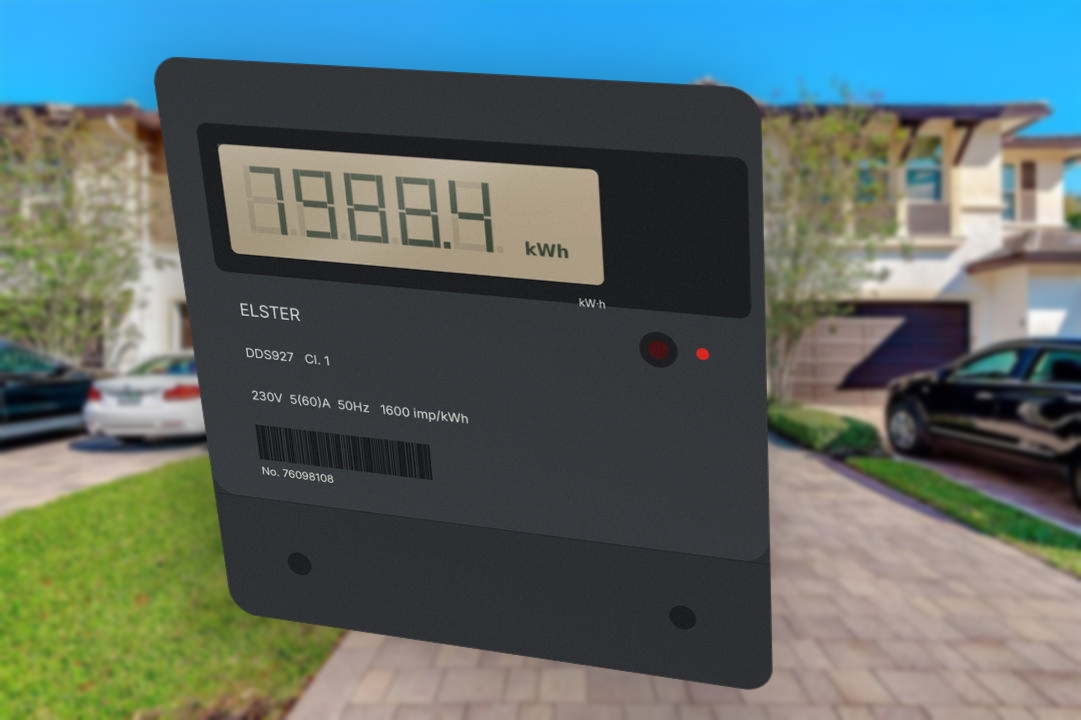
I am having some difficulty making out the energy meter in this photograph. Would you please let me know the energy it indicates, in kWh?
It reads 7988.4 kWh
